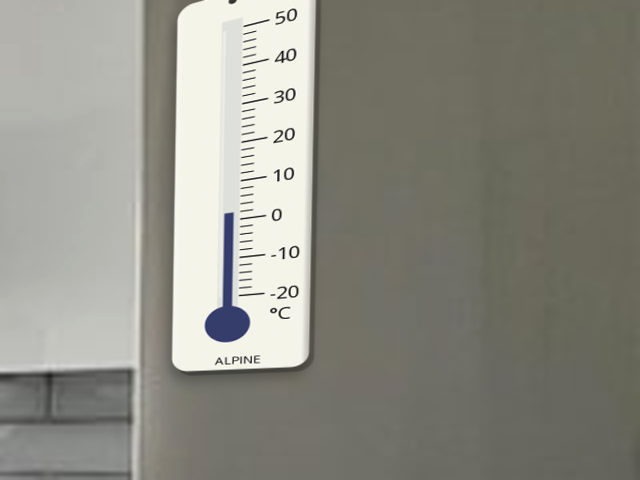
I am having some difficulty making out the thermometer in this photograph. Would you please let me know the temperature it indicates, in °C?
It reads 2 °C
